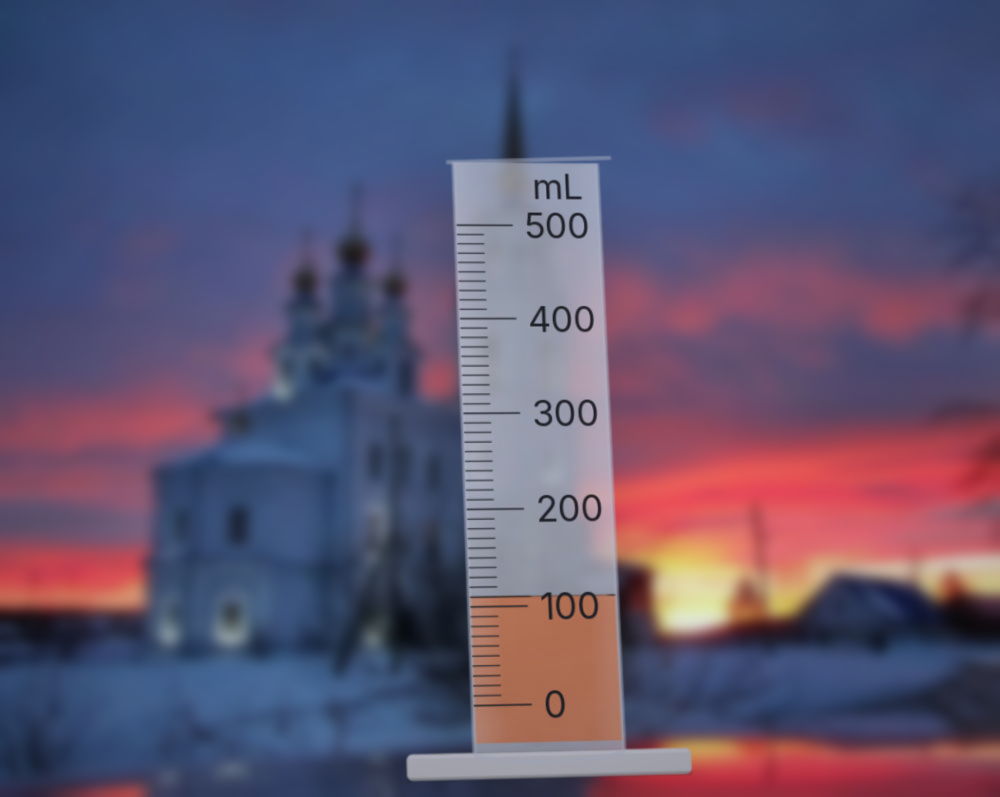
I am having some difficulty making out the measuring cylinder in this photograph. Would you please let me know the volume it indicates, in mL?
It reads 110 mL
